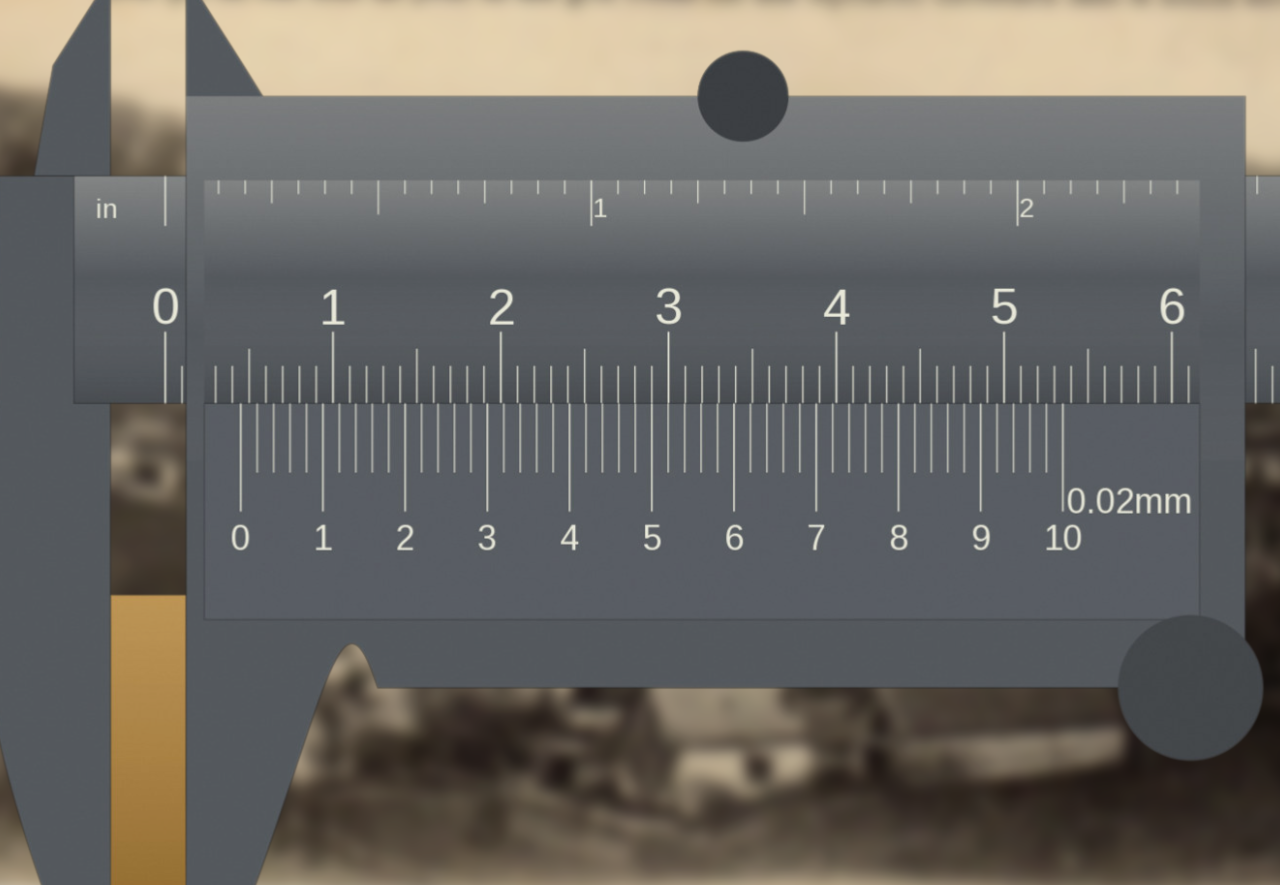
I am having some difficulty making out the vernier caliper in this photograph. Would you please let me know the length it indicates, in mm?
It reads 4.5 mm
